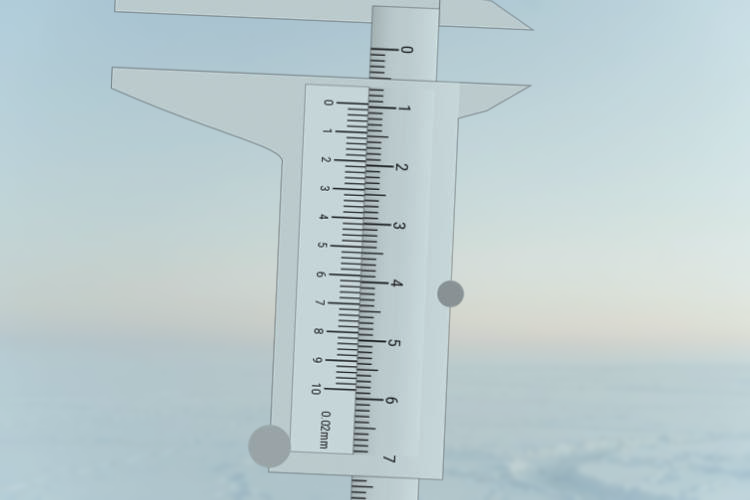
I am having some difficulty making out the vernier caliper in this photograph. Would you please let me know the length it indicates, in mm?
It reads 9.5 mm
